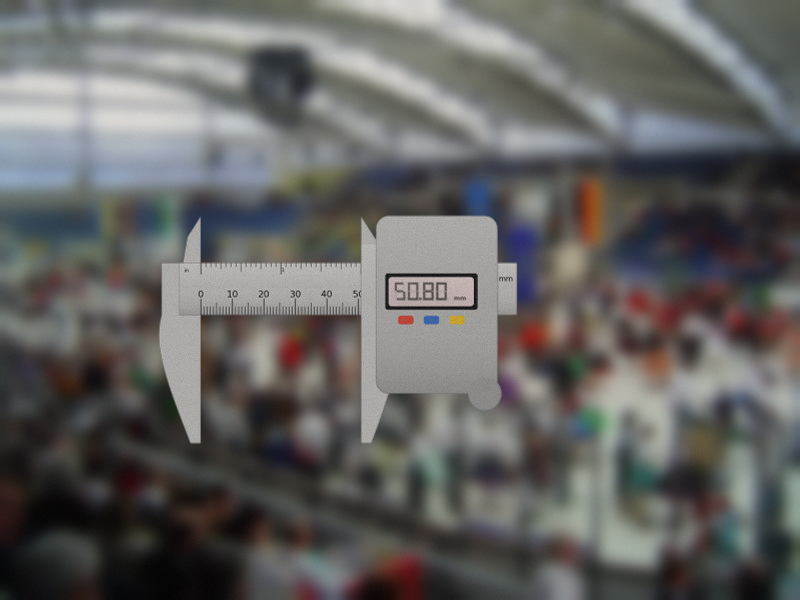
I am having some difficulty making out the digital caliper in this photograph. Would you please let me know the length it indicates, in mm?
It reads 50.80 mm
